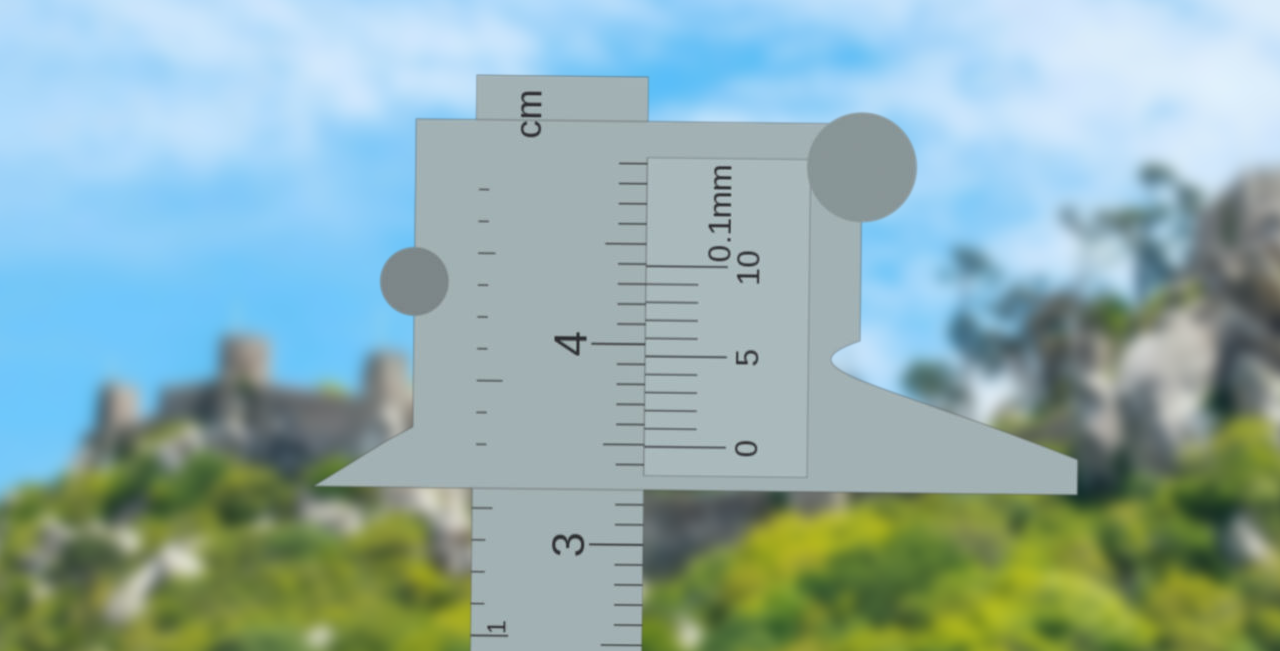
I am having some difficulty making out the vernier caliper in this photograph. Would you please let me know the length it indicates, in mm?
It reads 34.9 mm
